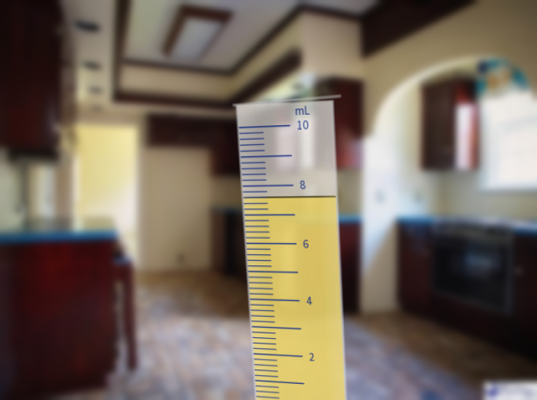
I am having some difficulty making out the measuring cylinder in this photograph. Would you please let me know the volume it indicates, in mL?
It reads 7.6 mL
